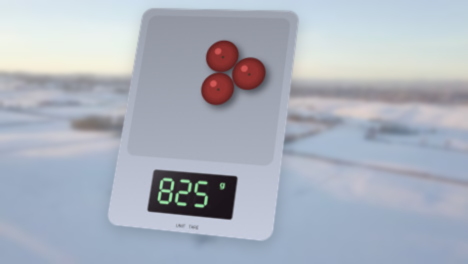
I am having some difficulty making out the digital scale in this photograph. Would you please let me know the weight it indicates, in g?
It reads 825 g
